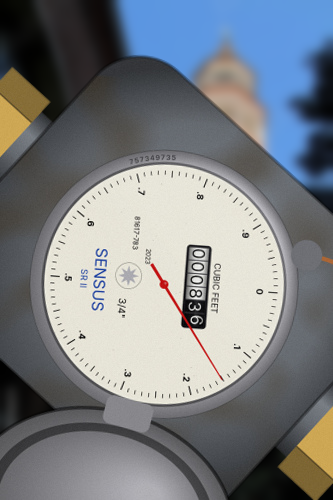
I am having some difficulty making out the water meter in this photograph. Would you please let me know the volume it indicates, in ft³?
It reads 836.15 ft³
